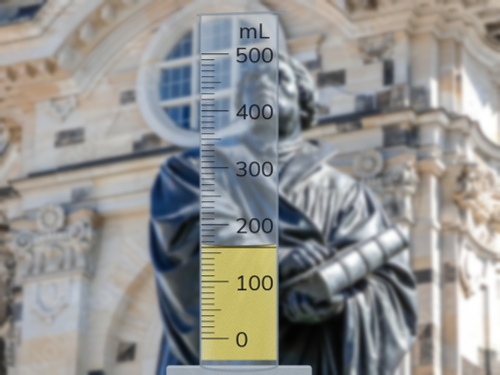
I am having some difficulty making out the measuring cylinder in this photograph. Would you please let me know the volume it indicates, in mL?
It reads 160 mL
